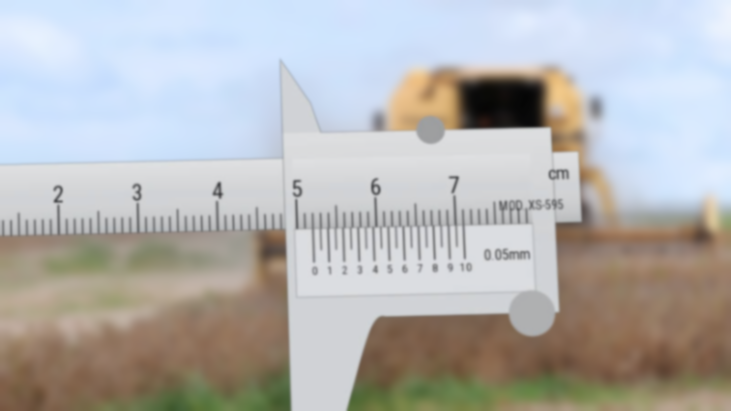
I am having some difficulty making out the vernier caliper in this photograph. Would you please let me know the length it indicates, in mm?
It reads 52.0 mm
